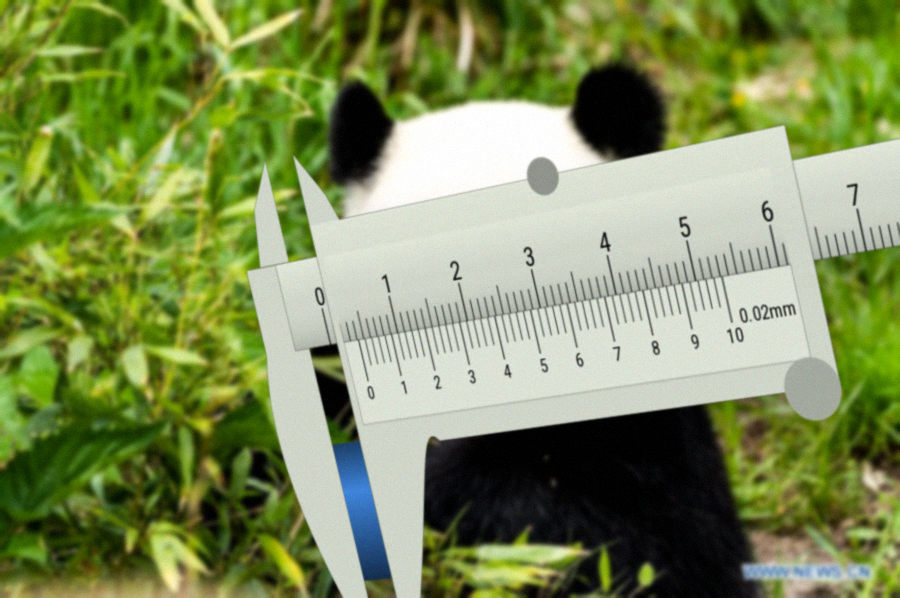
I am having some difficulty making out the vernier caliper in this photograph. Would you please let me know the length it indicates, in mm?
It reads 4.2 mm
